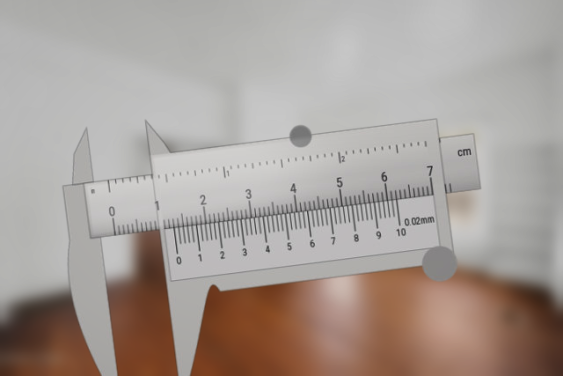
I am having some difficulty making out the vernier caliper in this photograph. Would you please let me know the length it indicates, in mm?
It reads 13.0 mm
